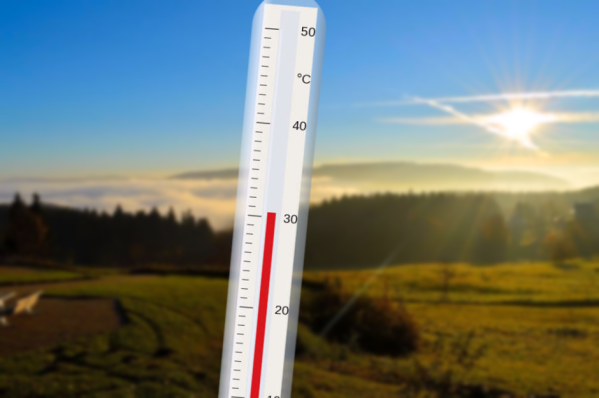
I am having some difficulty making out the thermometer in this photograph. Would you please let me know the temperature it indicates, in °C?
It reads 30.5 °C
